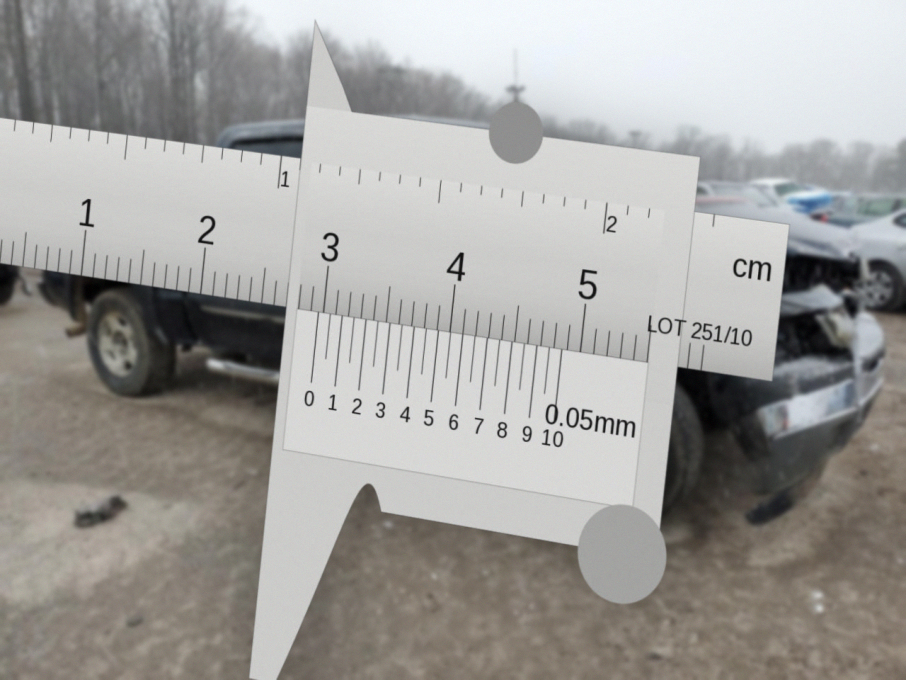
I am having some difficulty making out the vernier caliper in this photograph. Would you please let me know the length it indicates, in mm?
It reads 29.6 mm
